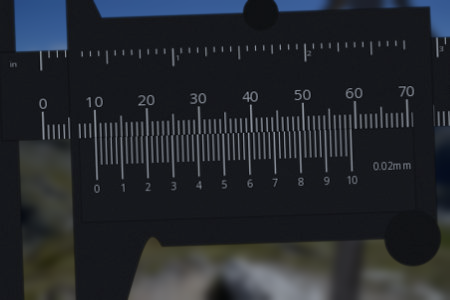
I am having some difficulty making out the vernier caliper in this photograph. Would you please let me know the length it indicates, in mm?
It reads 10.0 mm
